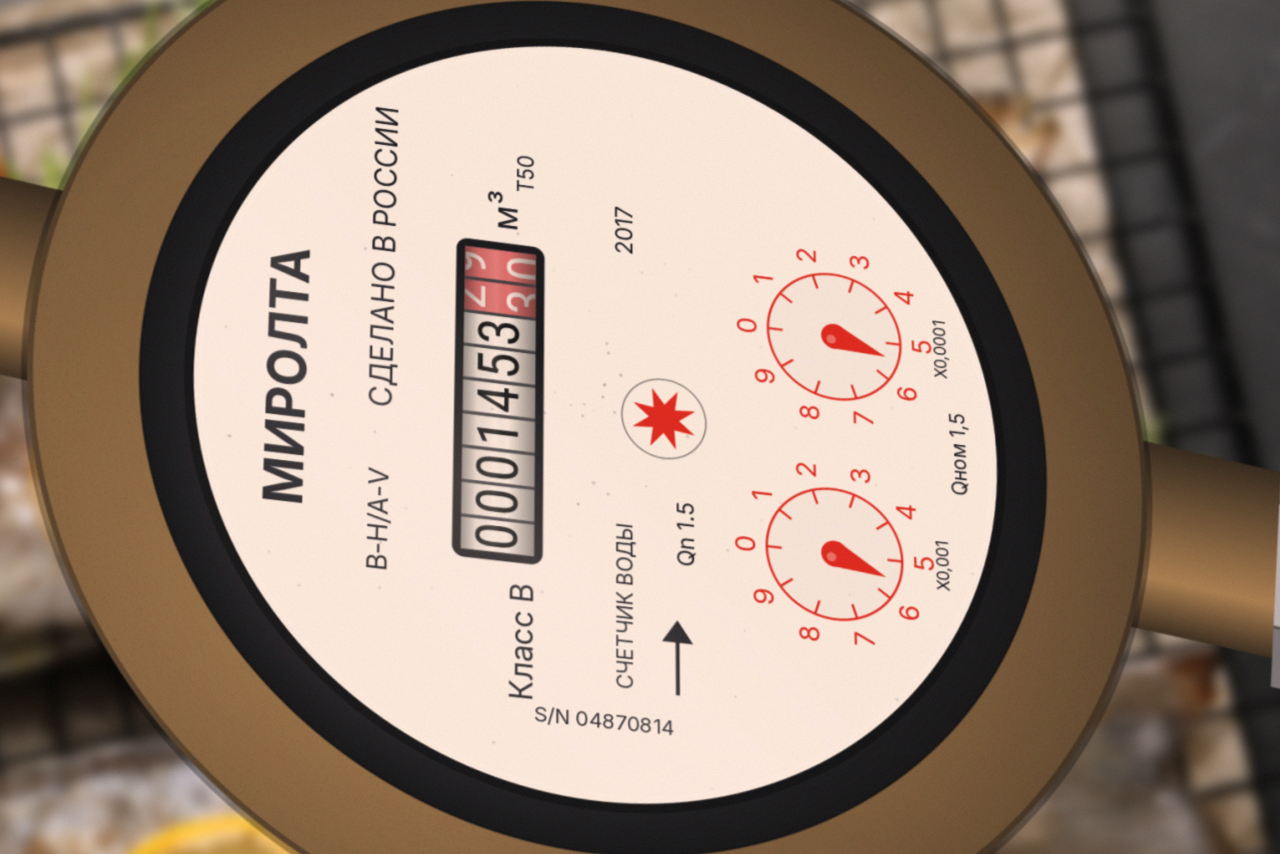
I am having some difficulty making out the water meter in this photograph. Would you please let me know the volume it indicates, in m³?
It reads 1453.2955 m³
